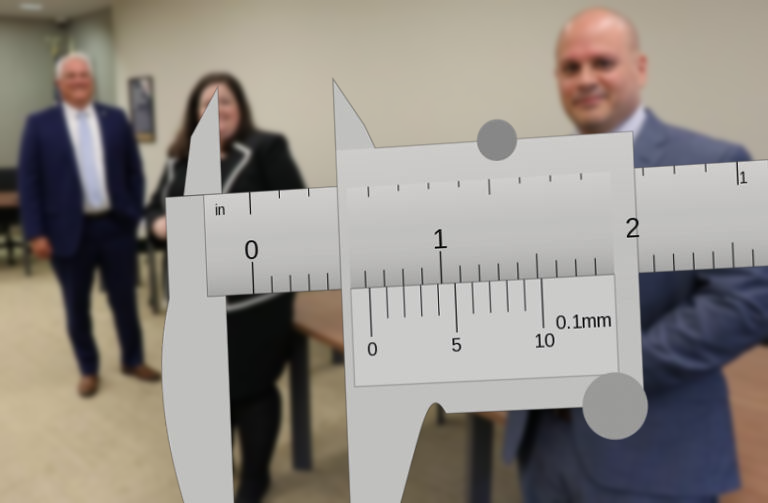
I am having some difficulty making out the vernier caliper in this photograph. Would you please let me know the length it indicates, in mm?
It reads 6.2 mm
